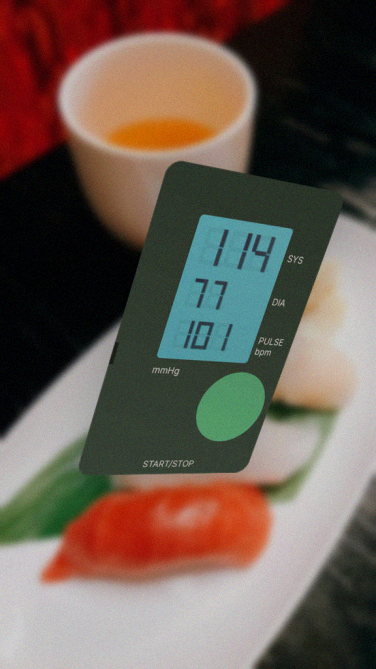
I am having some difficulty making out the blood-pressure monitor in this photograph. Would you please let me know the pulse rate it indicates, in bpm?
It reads 101 bpm
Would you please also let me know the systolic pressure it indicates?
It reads 114 mmHg
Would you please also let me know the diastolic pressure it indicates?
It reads 77 mmHg
